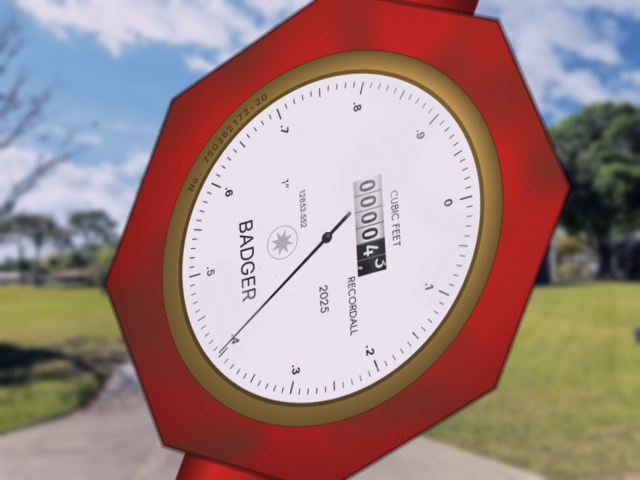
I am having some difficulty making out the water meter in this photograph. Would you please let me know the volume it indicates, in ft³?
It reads 43.40 ft³
